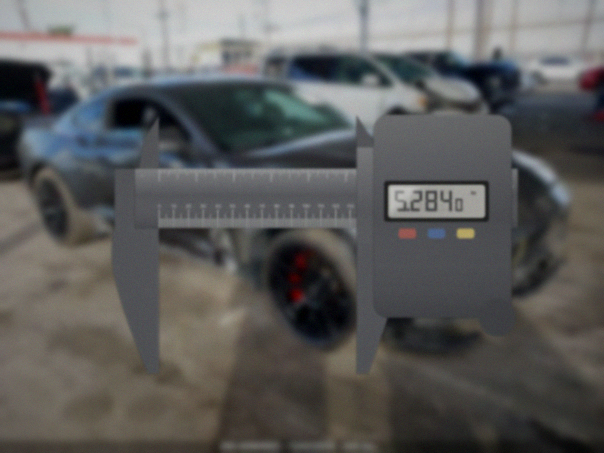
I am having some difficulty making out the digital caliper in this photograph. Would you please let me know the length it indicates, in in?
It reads 5.2840 in
